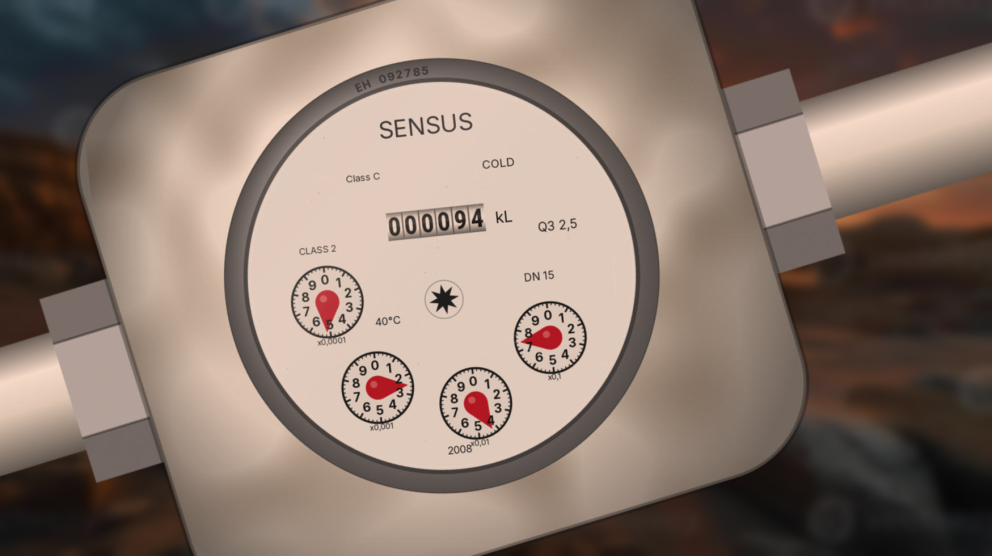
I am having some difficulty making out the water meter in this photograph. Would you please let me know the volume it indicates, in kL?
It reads 94.7425 kL
